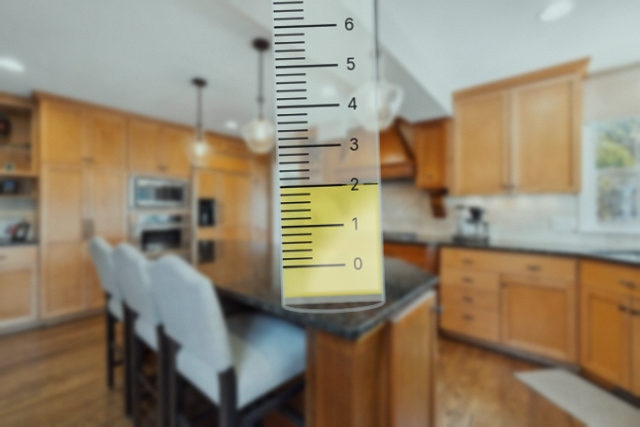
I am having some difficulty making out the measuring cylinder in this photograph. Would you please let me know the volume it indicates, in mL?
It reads 2 mL
